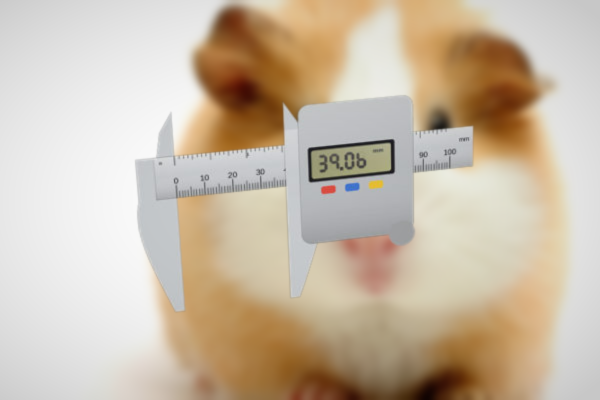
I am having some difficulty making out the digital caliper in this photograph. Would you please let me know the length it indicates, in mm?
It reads 39.06 mm
